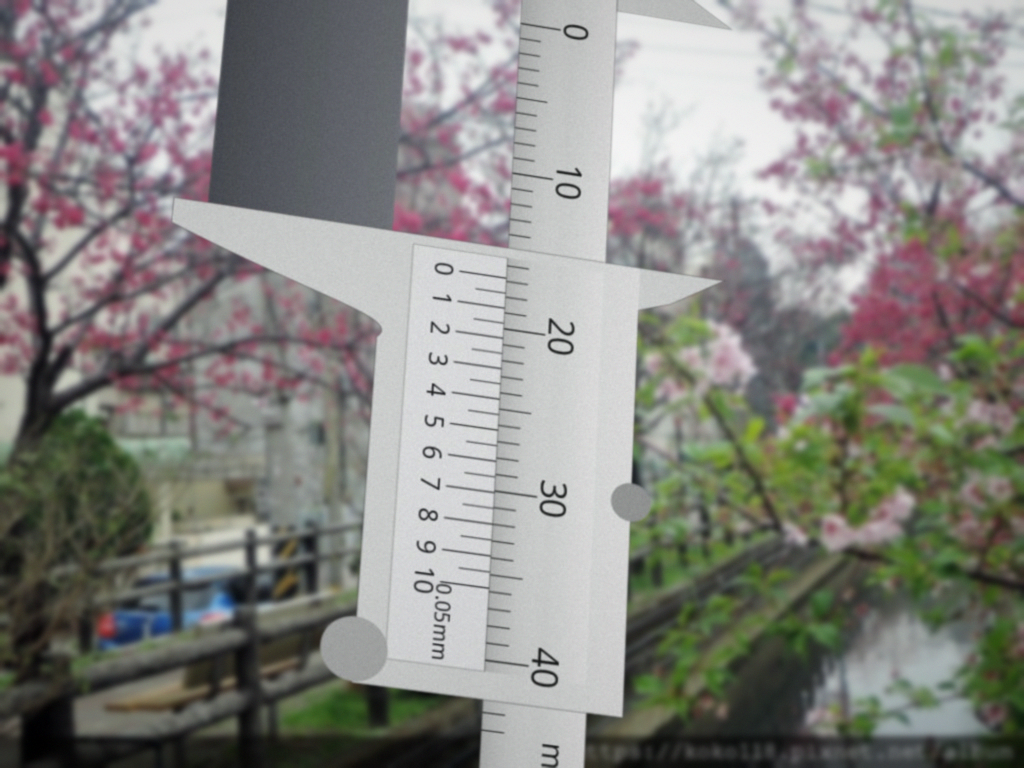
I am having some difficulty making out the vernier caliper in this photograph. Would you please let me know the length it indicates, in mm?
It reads 16.8 mm
